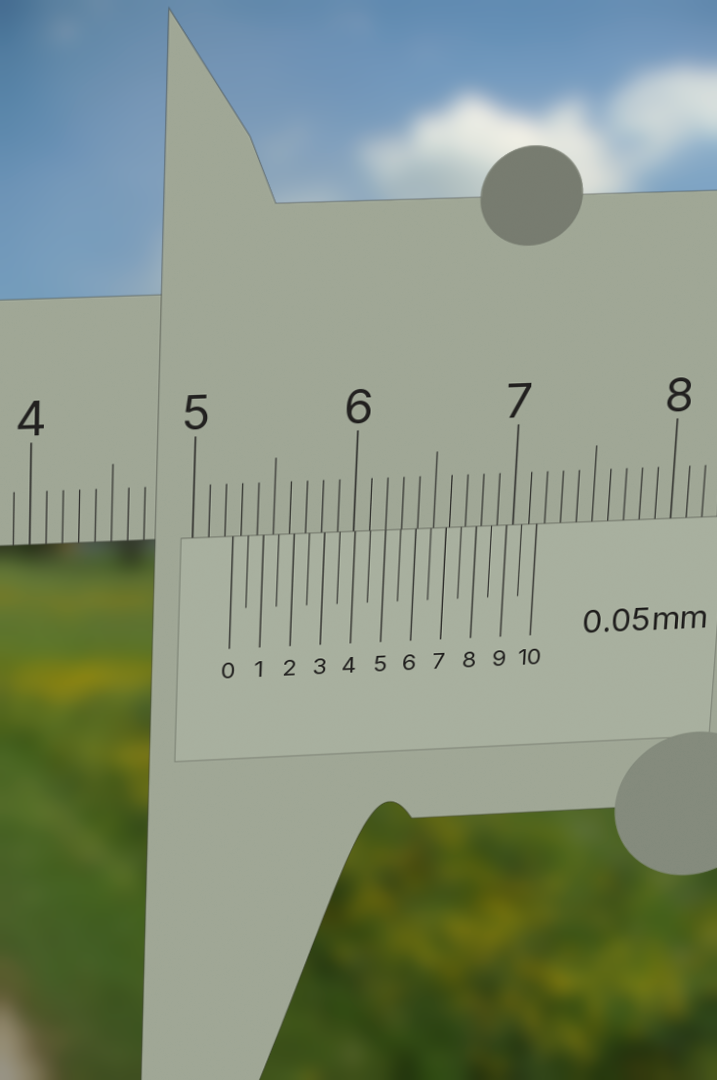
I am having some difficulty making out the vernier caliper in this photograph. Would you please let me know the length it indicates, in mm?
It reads 52.5 mm
